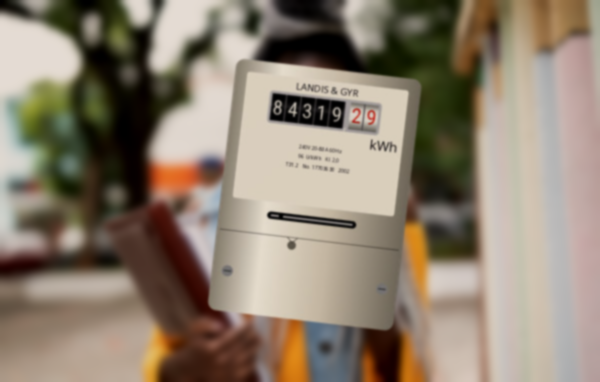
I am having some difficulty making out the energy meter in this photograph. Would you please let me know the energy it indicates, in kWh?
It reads 84319.29 kWh
